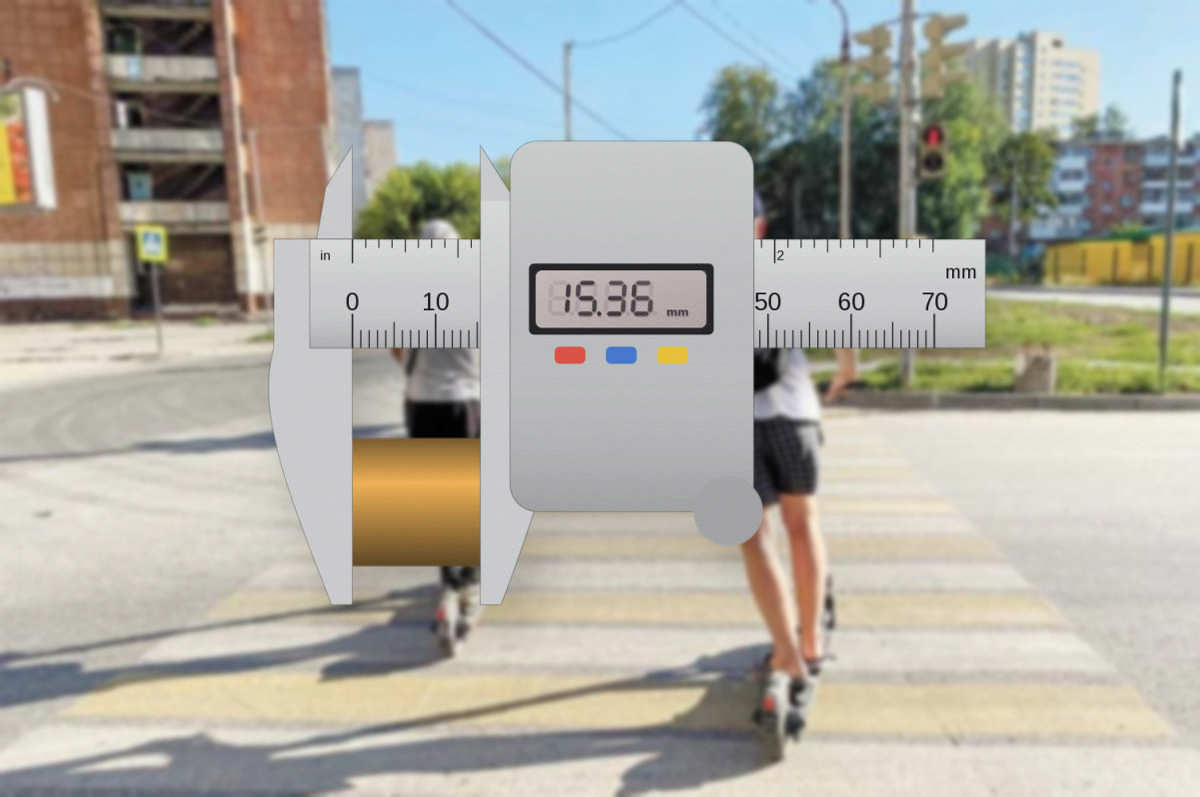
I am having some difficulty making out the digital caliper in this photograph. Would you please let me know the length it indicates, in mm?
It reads 15.36 mm
